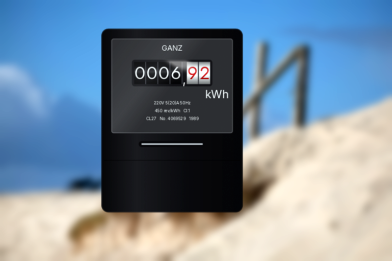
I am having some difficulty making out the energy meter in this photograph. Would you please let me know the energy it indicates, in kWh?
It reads 6.92 kWh
